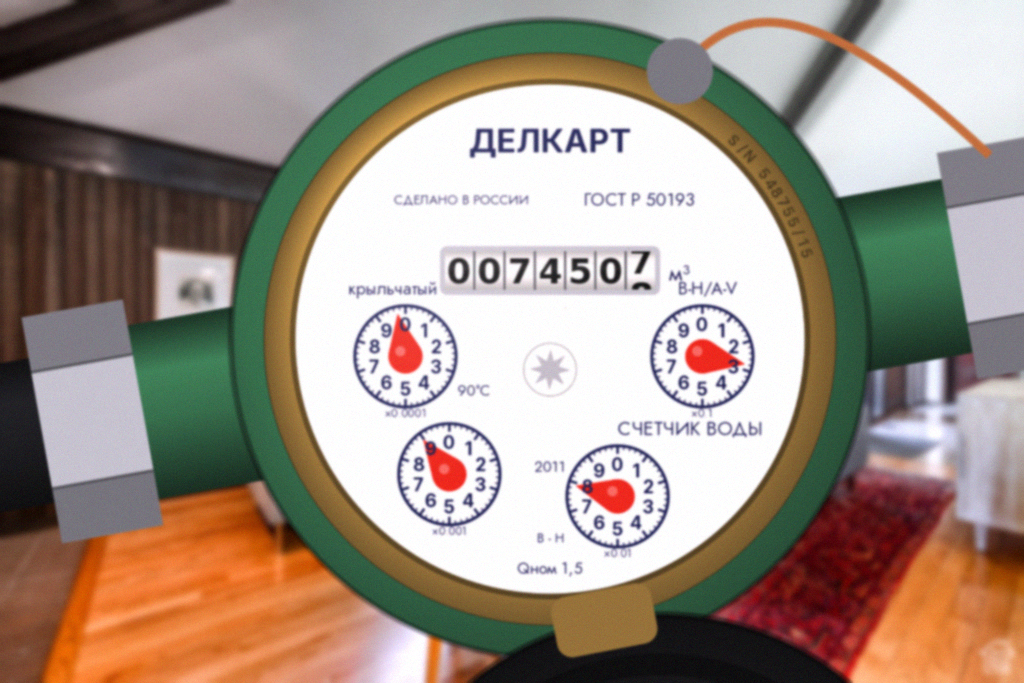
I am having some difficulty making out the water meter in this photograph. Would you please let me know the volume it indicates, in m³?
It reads 74507.2789 m³
